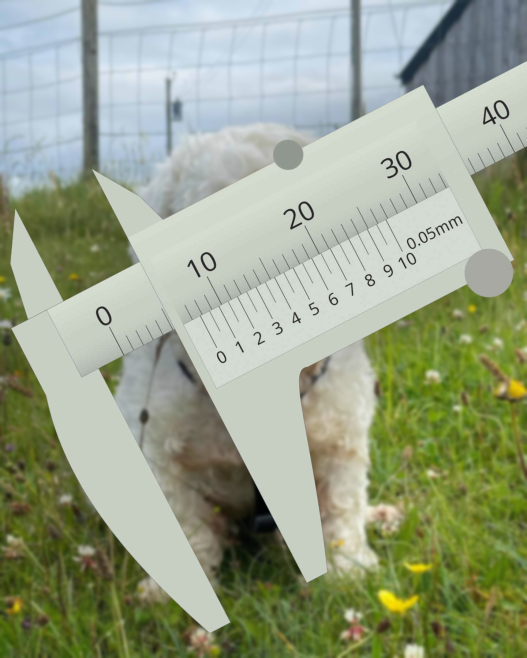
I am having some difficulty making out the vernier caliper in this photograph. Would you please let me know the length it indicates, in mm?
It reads 7.8 mm
